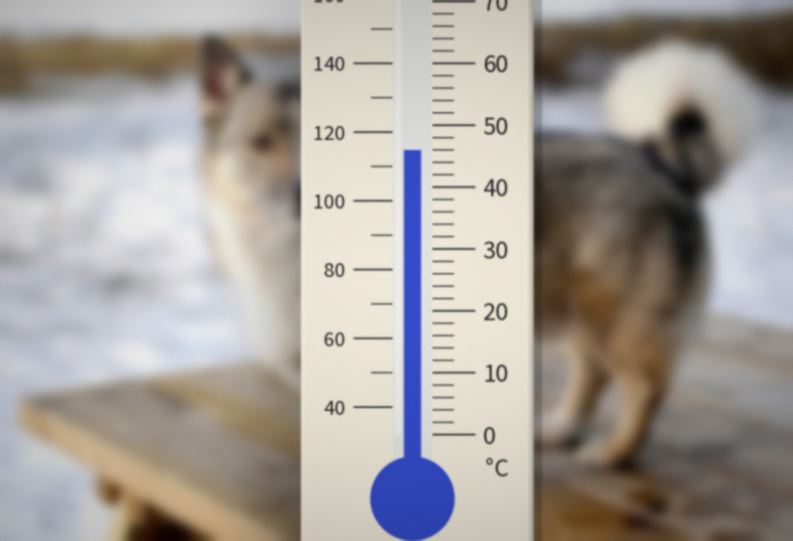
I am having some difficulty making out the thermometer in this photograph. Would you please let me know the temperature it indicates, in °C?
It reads 46 °C
